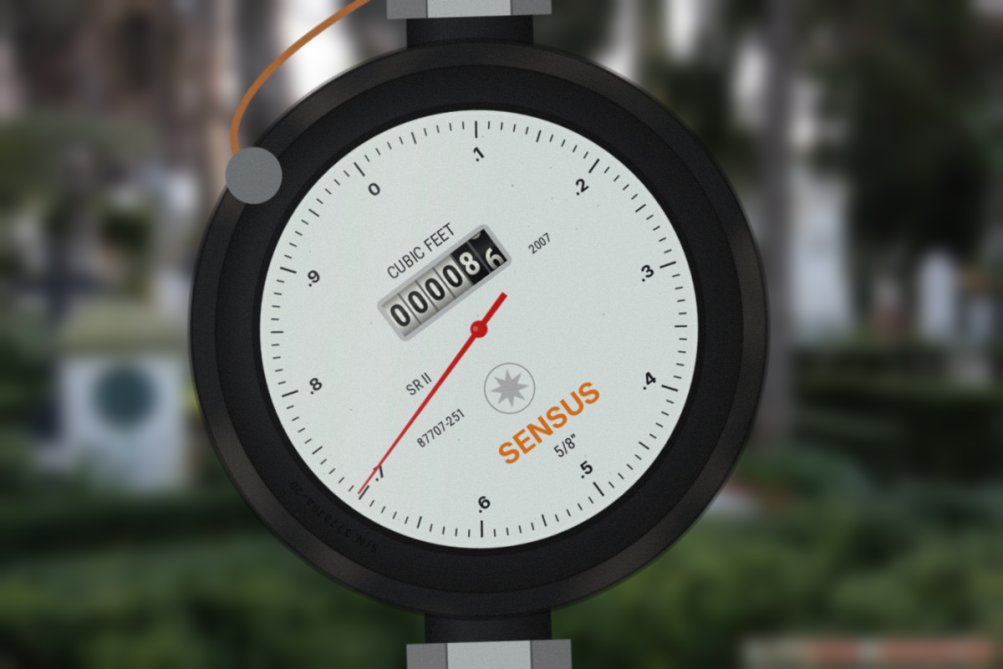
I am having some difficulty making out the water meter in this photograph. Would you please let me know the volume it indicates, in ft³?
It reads 85.70 ft³
